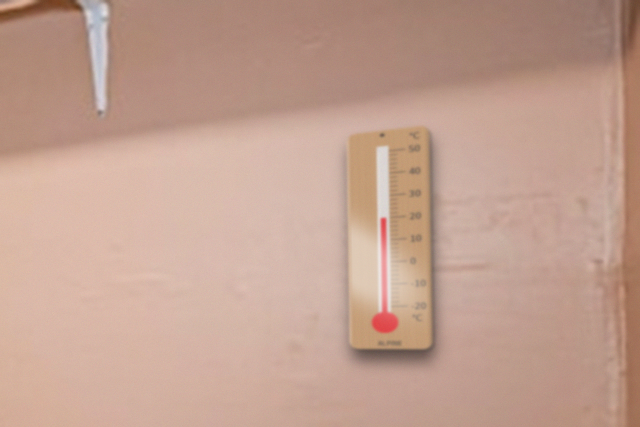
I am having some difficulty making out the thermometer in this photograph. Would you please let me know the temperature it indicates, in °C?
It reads 20 °C
